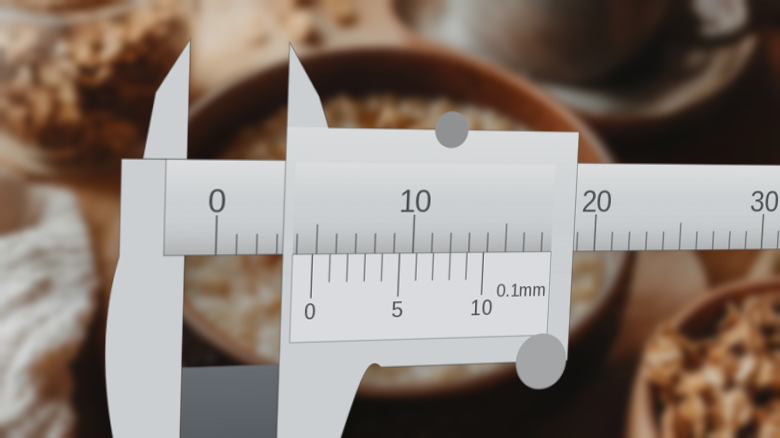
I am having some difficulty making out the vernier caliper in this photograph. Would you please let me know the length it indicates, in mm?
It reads 4.8 mm
